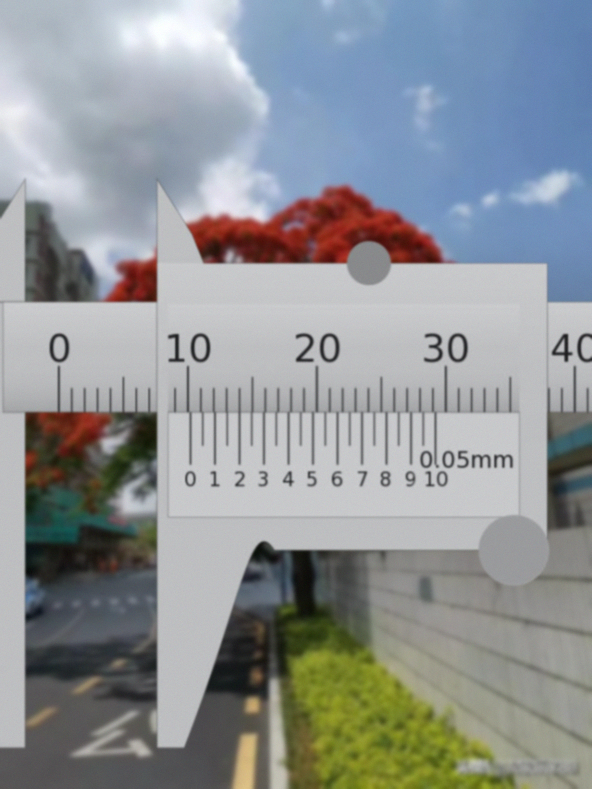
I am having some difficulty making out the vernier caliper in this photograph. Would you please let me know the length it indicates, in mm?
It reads 10.2 mm
